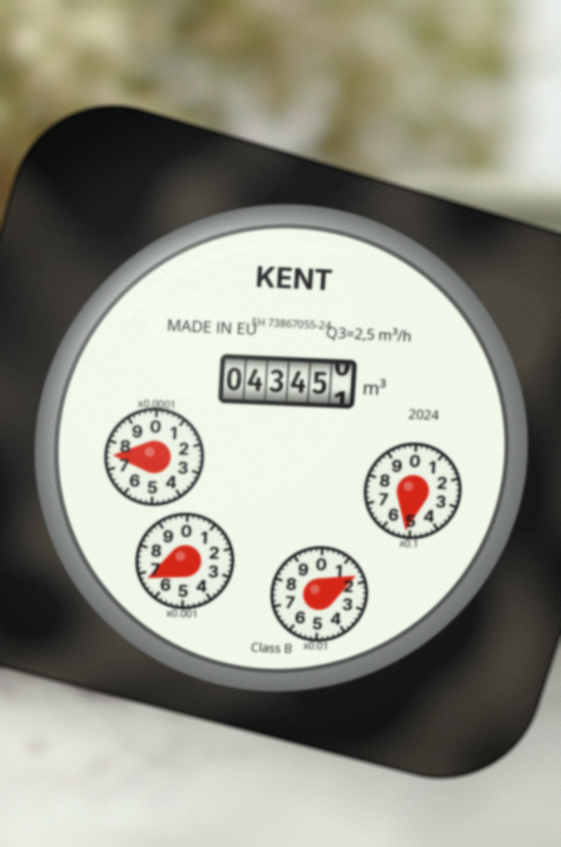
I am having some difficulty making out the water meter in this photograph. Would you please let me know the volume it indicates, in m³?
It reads 43450.5167 m³
